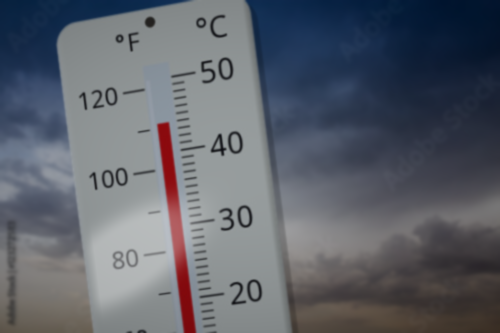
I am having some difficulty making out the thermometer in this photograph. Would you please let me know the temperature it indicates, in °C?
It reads 44 °C
